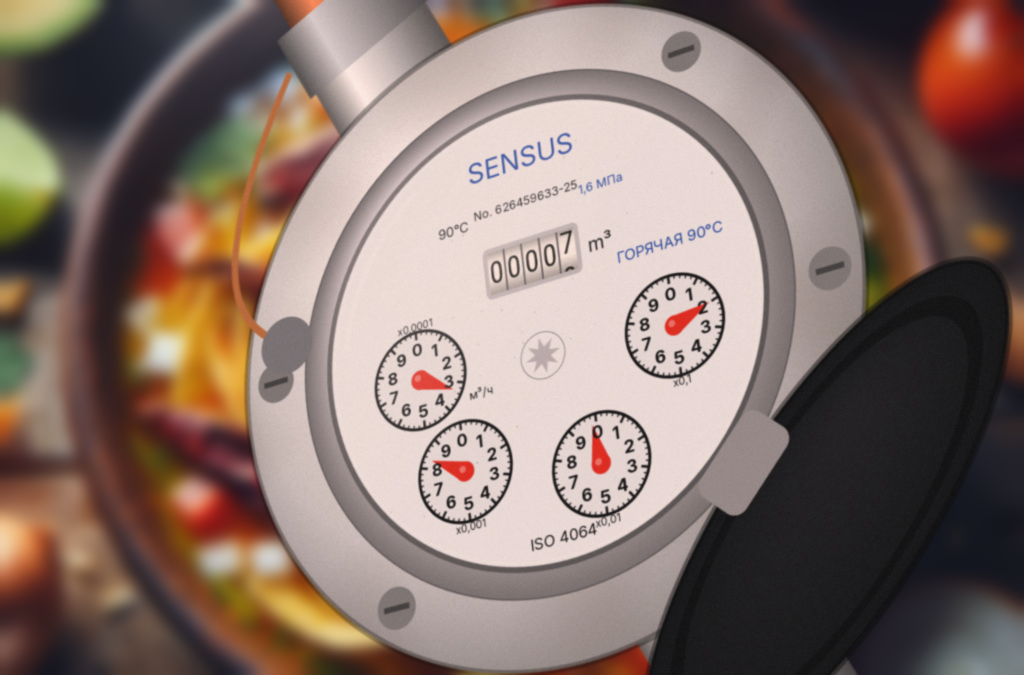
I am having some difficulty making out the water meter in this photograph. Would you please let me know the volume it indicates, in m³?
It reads 7.1983 m³
